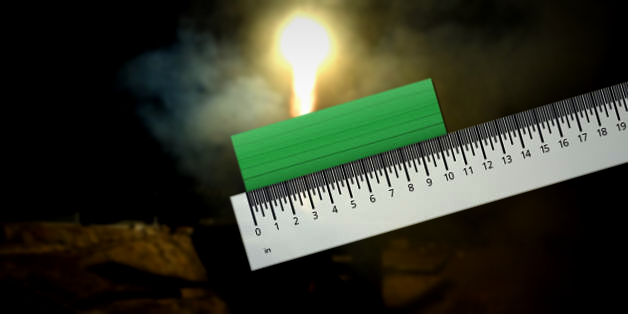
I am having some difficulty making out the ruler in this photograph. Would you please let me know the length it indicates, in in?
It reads 10.5 in
